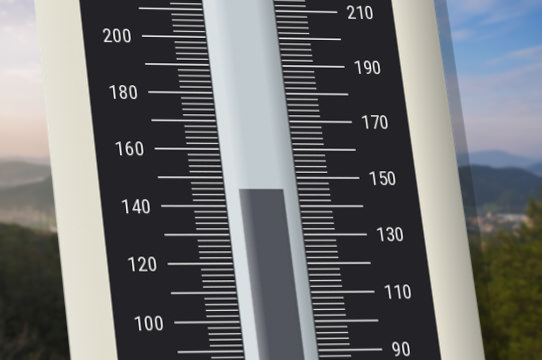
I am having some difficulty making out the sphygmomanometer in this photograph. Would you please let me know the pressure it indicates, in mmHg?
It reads 146 mmHg
